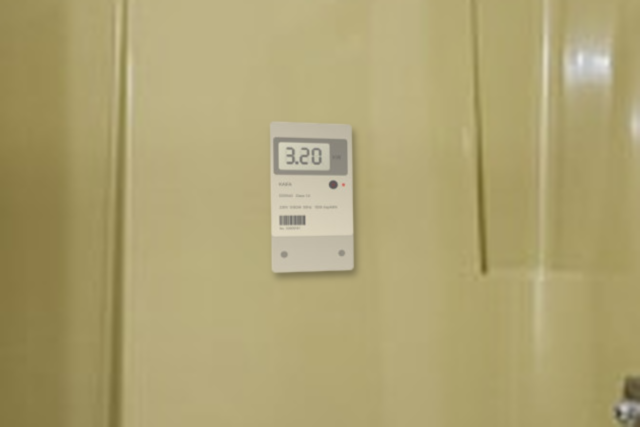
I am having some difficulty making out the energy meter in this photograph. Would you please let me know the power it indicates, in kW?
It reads 3.20 kW
